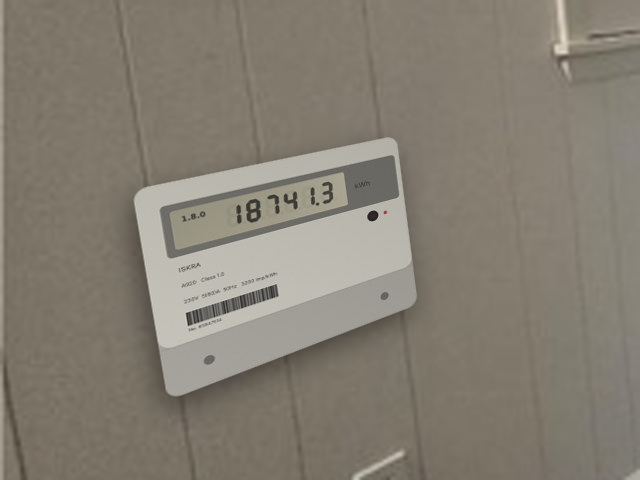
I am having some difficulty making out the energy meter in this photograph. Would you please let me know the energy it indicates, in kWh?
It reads 18741.3 kWh
